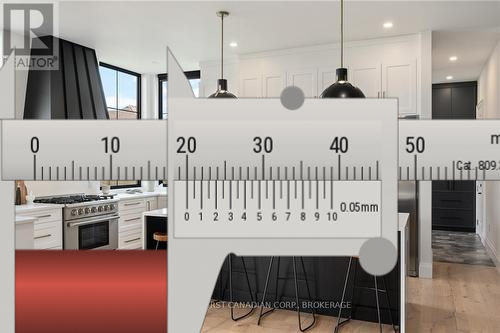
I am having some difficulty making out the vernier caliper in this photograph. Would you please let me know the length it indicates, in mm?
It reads 20.0 mm
